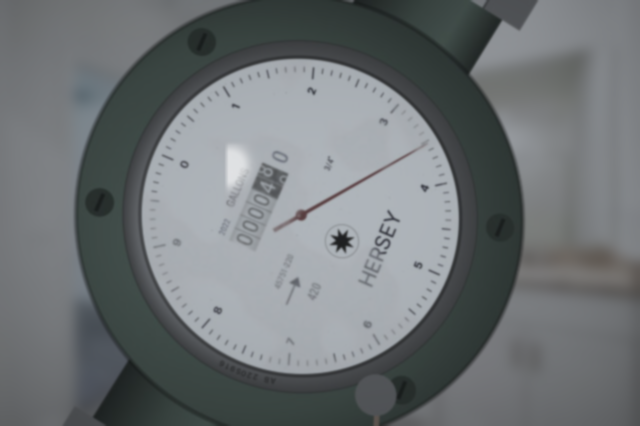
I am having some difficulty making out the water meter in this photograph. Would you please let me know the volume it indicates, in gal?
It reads 483.5 gal
